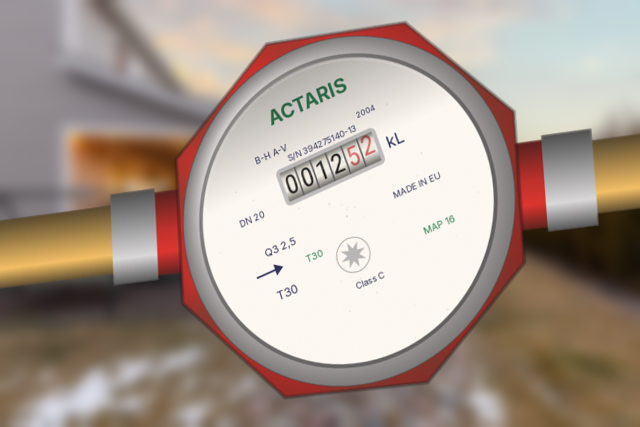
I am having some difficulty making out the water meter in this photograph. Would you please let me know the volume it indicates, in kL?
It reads 12.52 kL
